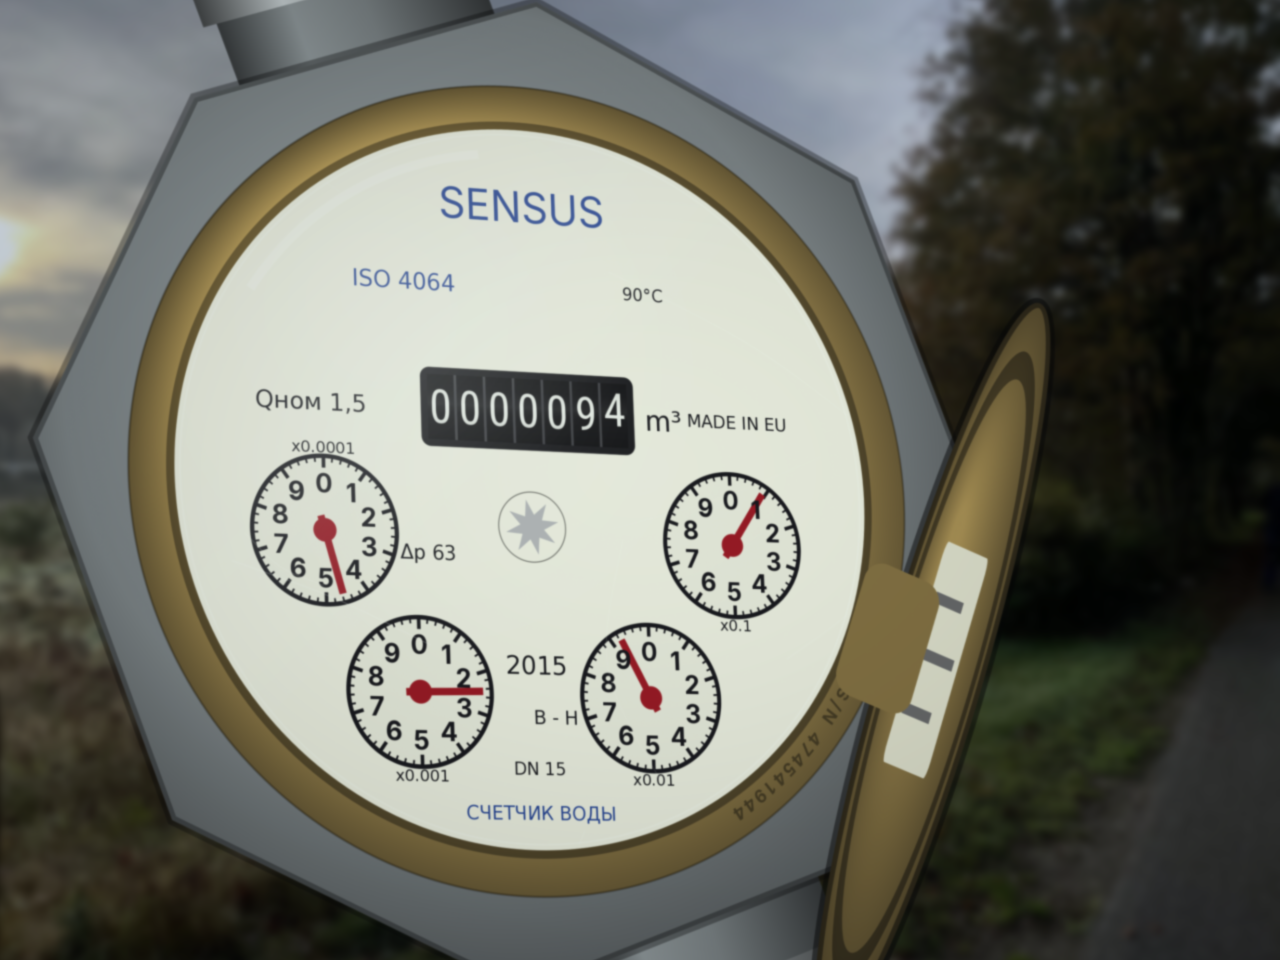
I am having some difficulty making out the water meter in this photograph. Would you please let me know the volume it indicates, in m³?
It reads 94.0924 m³
